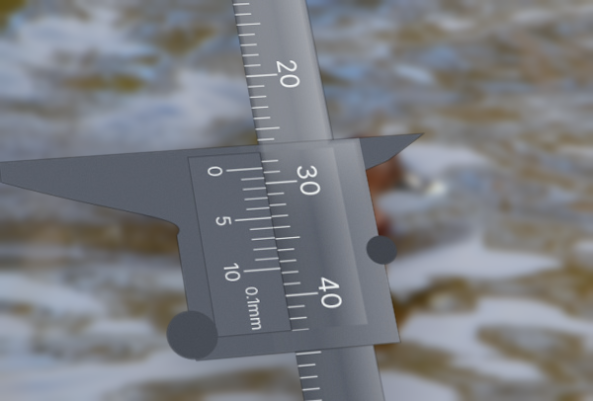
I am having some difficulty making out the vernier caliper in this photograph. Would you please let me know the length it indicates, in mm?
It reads 28.6 mm
